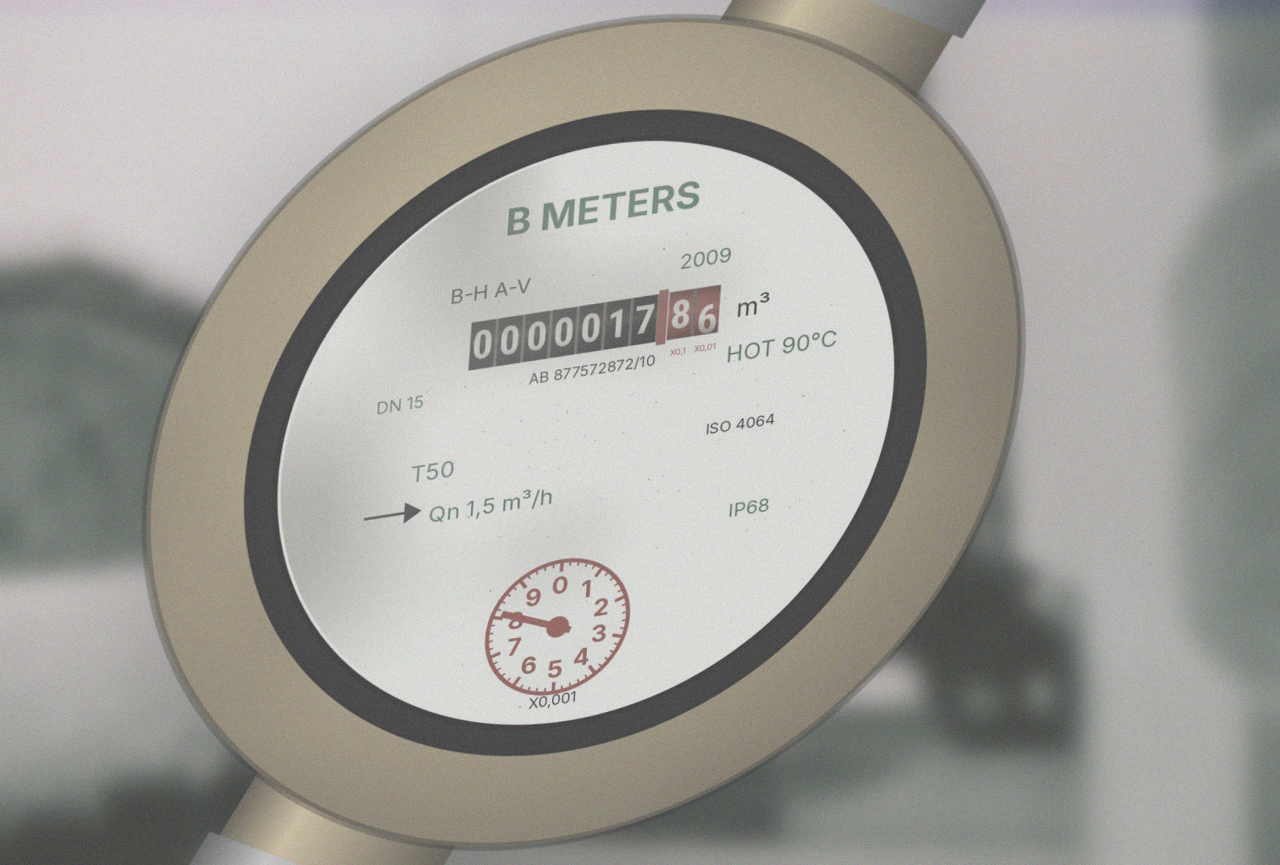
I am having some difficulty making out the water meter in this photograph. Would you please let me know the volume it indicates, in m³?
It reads 17.858 m³
